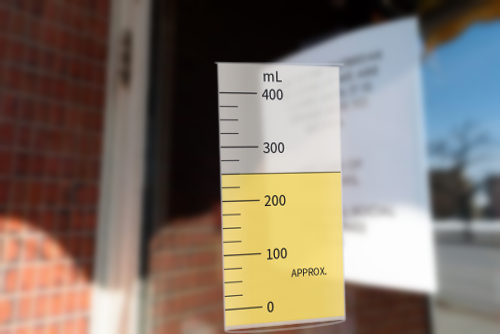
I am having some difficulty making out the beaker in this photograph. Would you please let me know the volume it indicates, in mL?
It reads 250 mL
